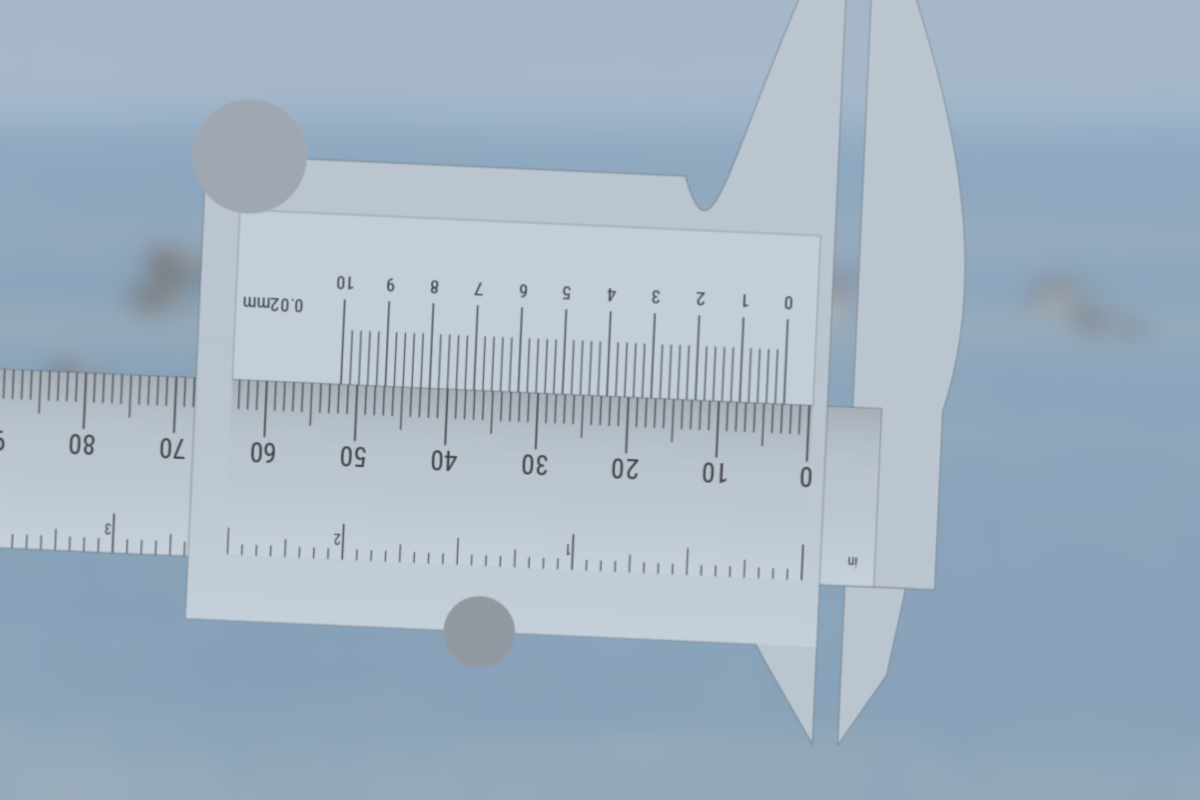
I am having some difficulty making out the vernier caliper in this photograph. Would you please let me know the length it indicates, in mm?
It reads 2.8 mm
